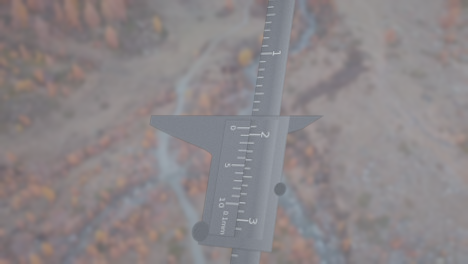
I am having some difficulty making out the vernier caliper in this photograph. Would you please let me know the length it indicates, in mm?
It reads 19.2 mm
